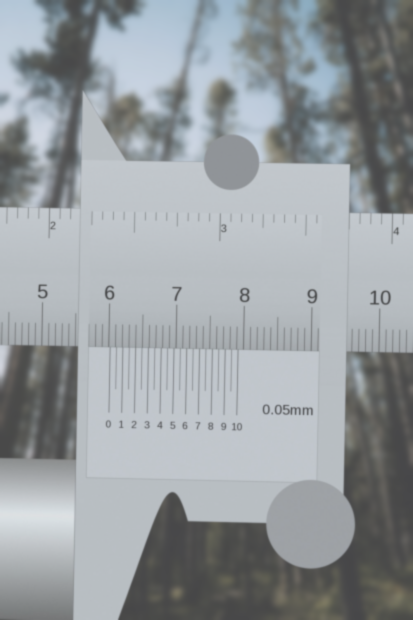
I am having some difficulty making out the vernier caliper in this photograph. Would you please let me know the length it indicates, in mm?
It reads 60.2 mm
